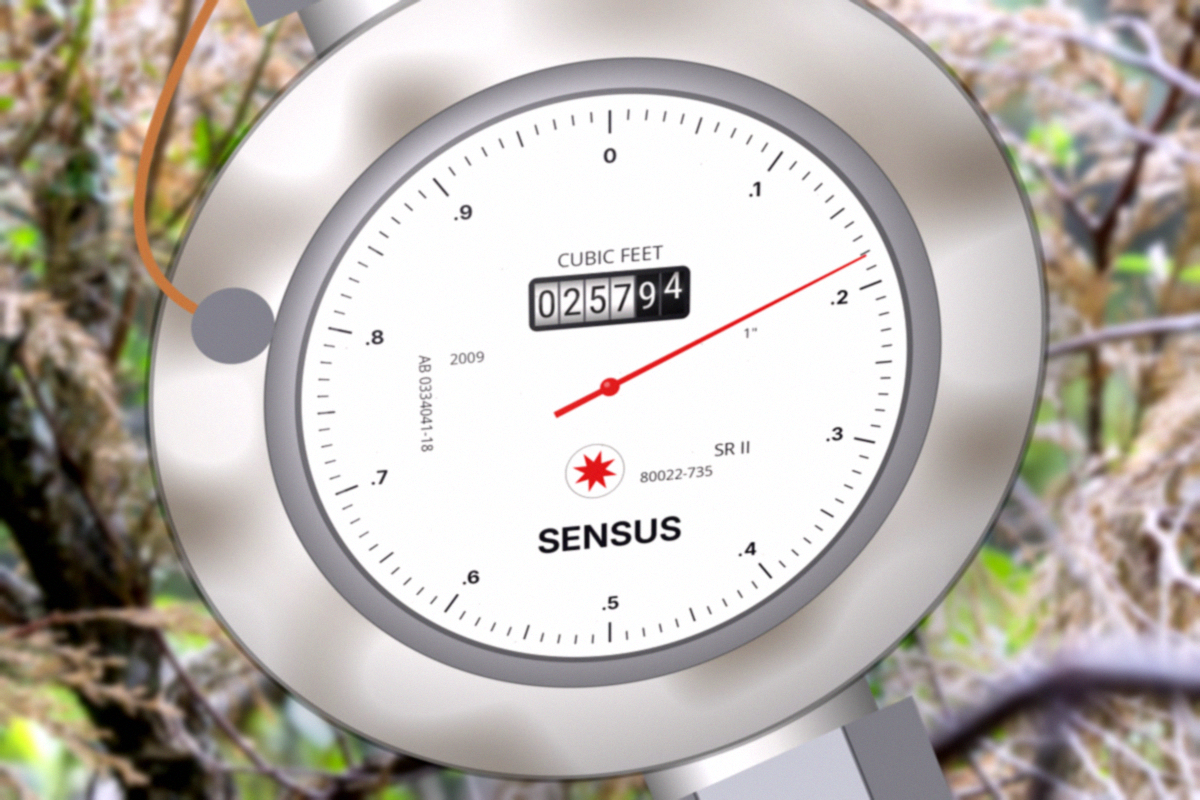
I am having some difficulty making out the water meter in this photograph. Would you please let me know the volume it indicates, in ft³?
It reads 25794.18 ft³
